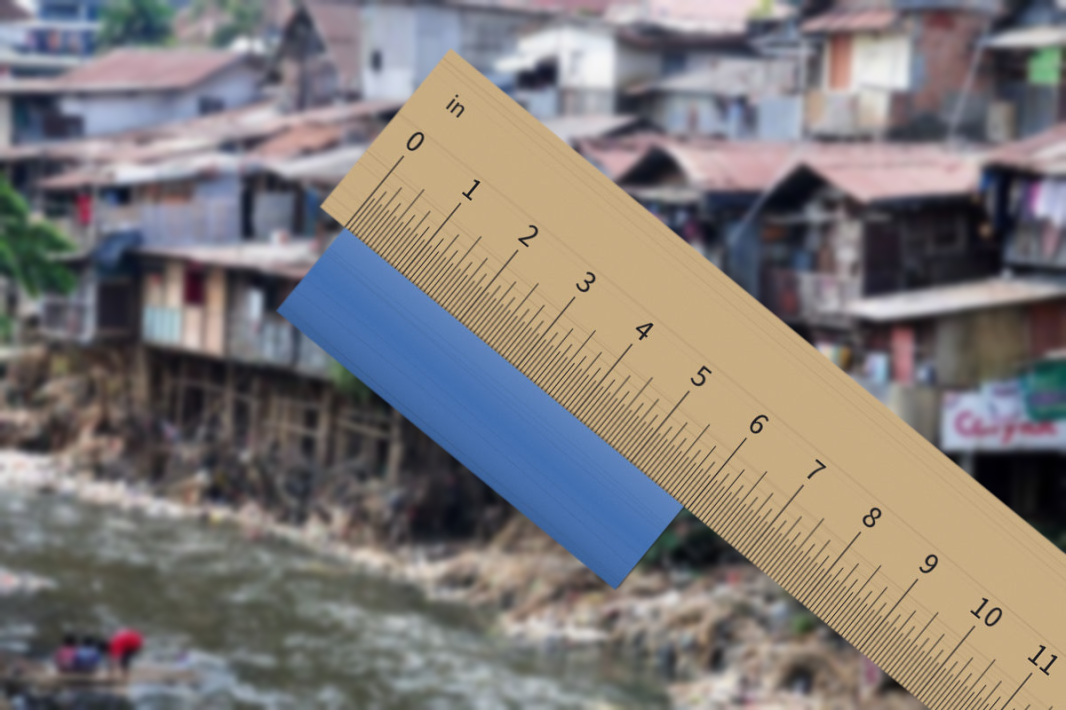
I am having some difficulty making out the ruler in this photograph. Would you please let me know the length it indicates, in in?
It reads 5.9375 in
